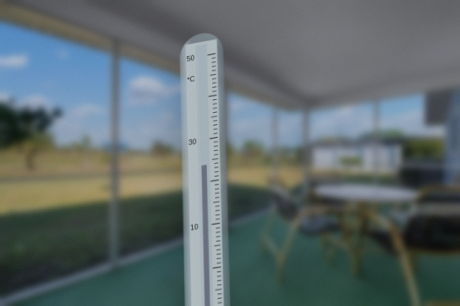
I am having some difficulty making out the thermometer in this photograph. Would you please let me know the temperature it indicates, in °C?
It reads 24 °C
